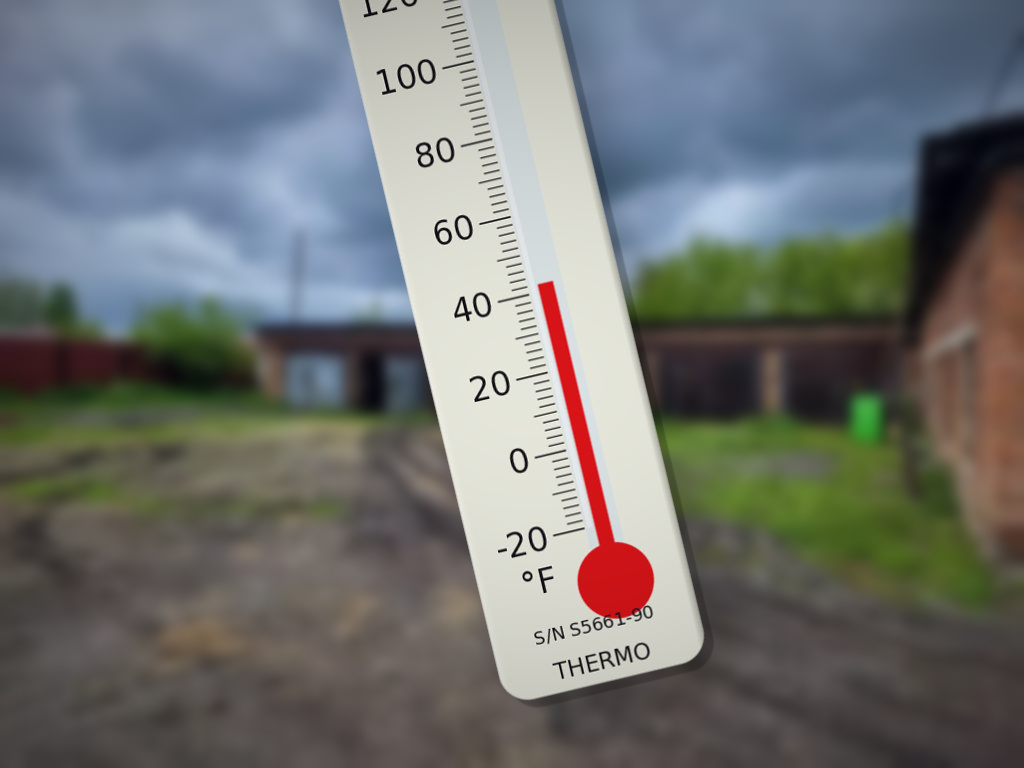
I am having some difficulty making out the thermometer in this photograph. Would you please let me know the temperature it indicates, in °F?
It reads 42 °F
